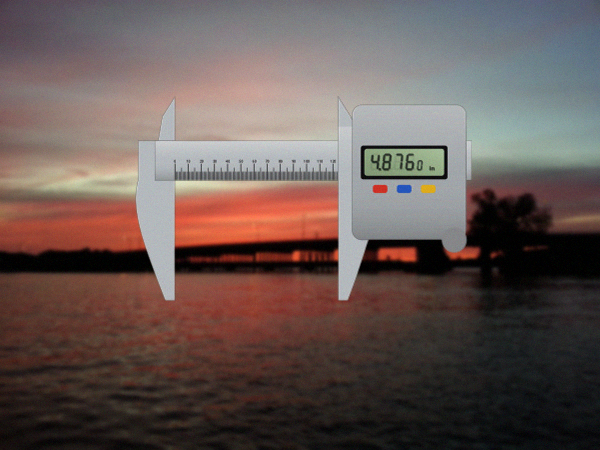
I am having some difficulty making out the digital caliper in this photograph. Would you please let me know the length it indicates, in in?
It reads 4.8760 in
